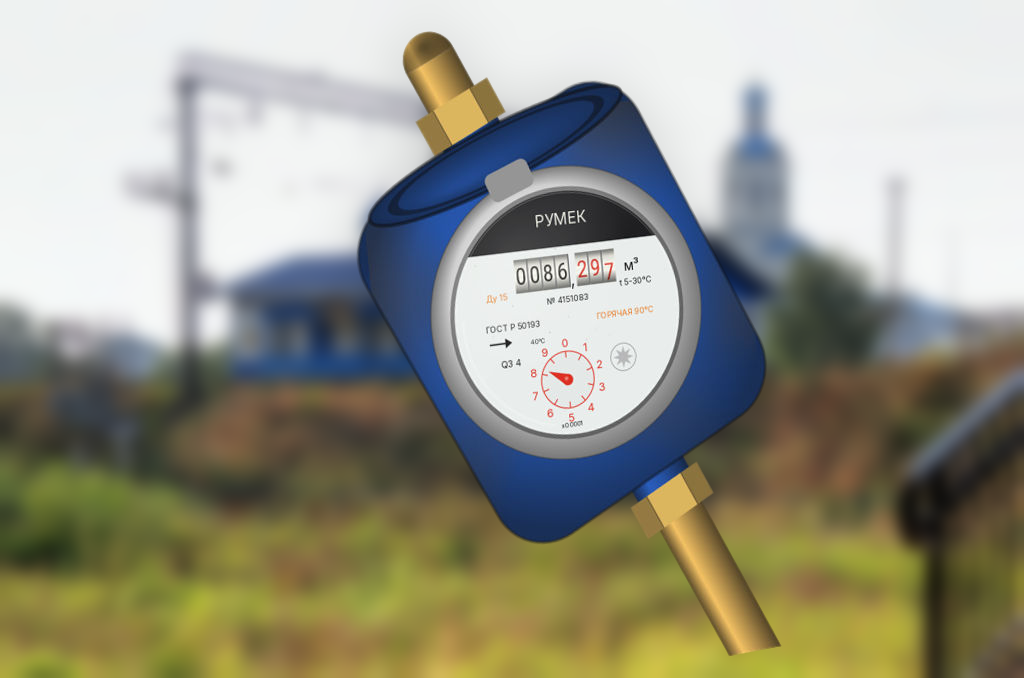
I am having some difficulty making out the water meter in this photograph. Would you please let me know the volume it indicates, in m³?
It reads 86.2968 m³
